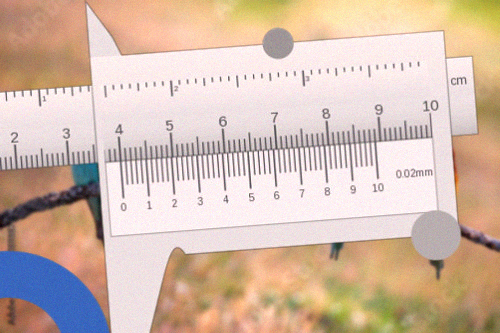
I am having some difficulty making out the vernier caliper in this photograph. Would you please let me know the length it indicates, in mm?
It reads 40.0 mm
